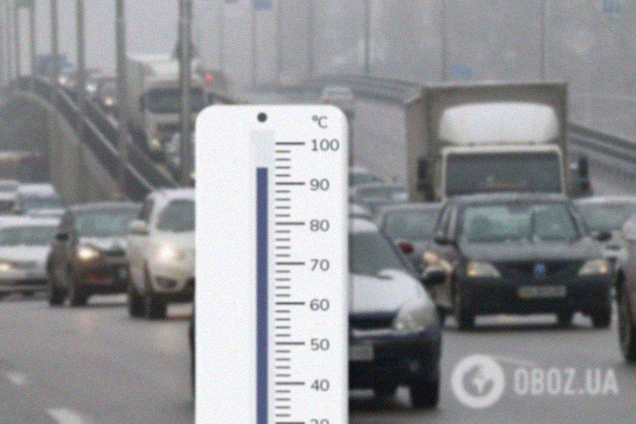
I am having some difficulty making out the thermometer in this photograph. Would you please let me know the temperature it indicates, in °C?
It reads 94 °C
